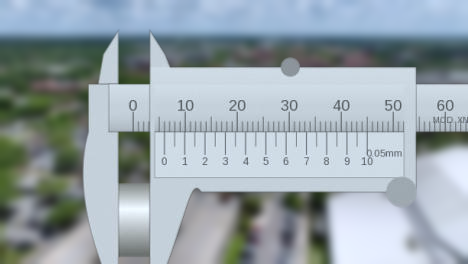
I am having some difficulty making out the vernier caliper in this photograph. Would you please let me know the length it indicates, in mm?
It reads 6.0 mm
